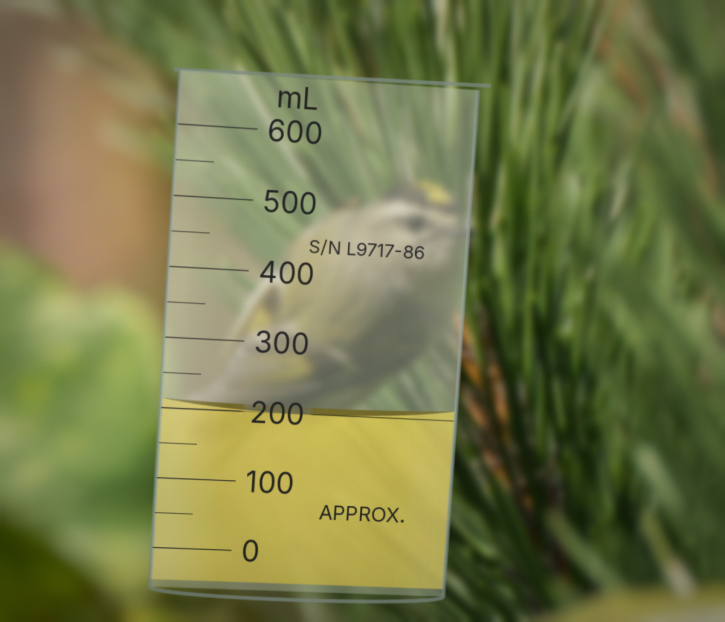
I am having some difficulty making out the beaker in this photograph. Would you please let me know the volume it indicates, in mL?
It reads 200 mL
